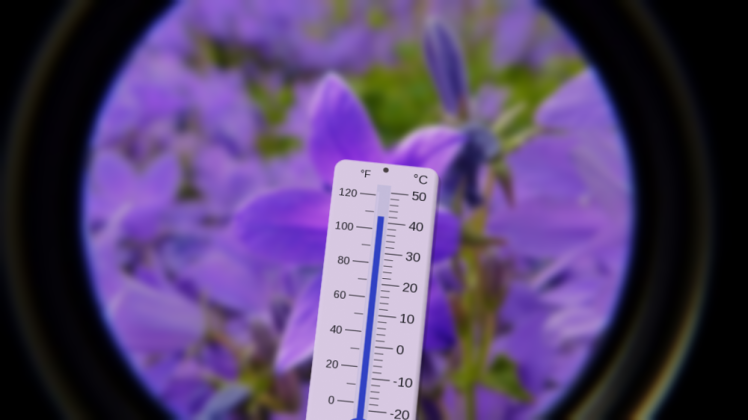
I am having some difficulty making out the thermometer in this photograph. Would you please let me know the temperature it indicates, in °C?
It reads 42 °C
